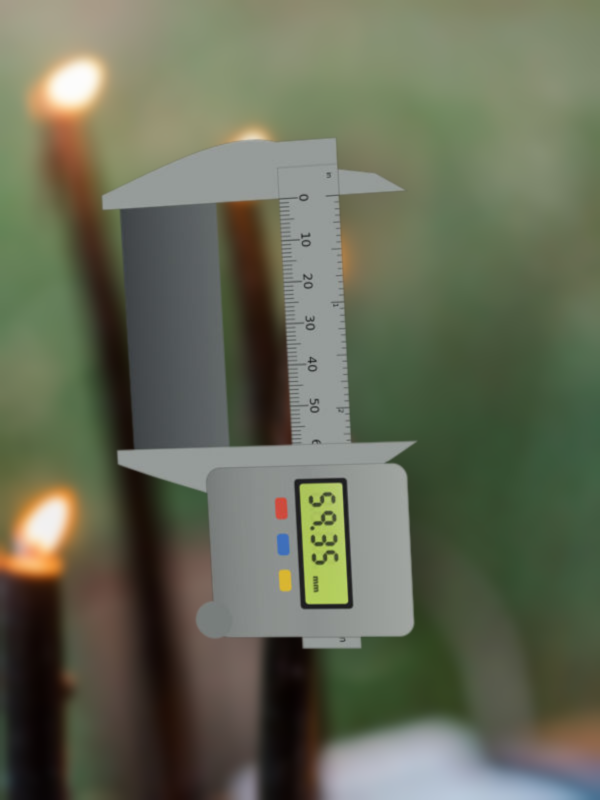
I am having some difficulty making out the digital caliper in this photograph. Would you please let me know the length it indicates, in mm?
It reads 59.35 mm
